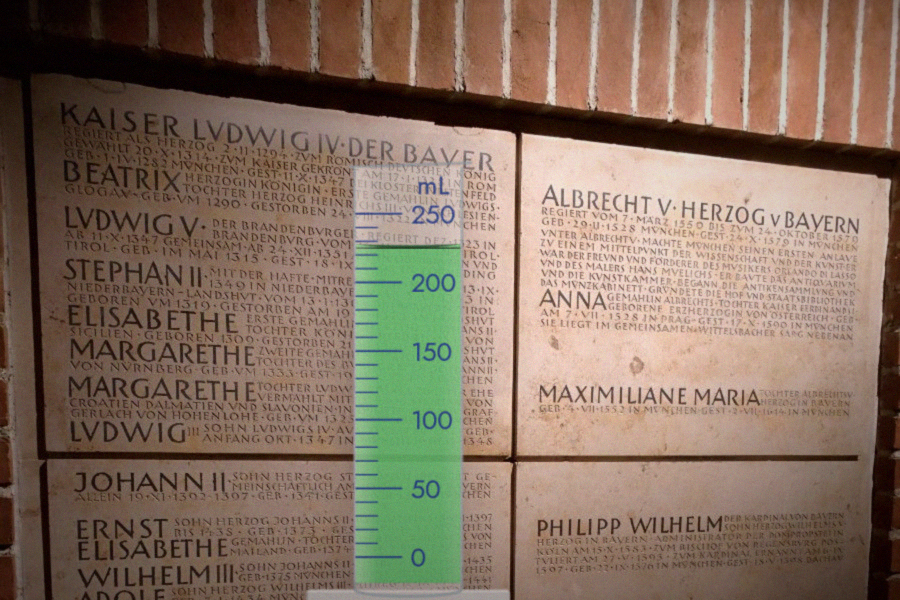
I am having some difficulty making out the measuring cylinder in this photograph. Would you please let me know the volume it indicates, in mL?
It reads 225 mL
